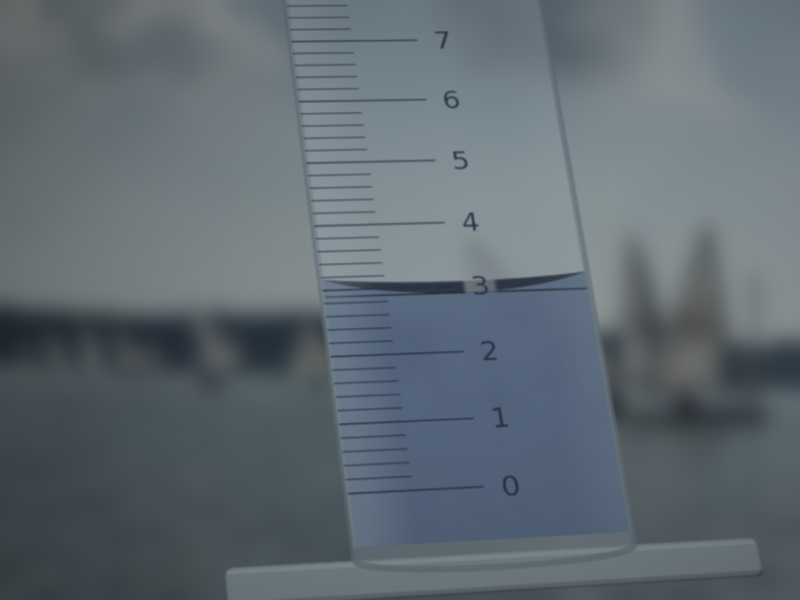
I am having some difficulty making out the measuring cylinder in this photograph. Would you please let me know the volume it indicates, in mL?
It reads 2.9 mL
